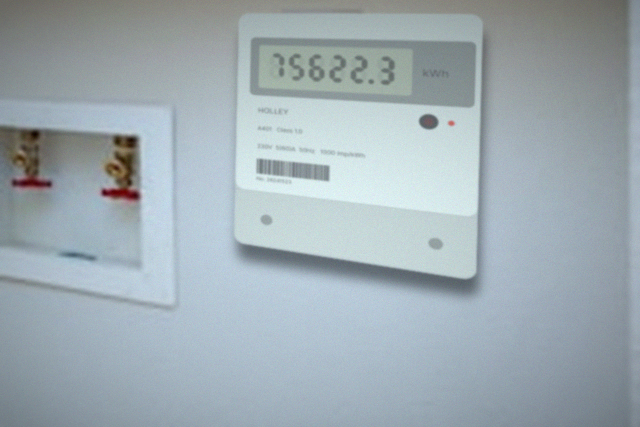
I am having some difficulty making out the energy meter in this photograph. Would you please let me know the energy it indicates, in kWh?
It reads 75622.3 kWh
